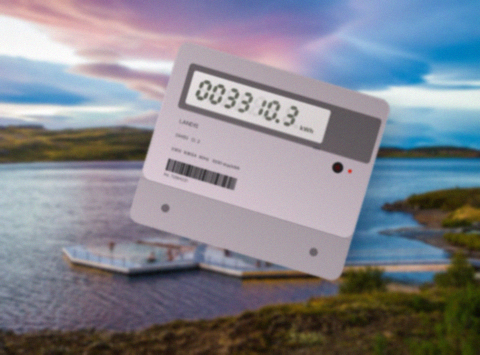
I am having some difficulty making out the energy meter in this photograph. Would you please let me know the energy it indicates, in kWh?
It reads 3310.3 kWh
